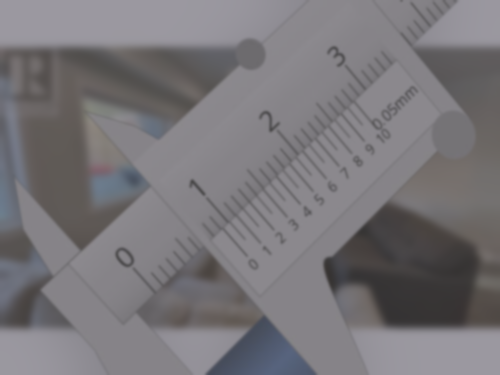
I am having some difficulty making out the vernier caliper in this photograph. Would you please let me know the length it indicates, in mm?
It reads 9.2 mm
